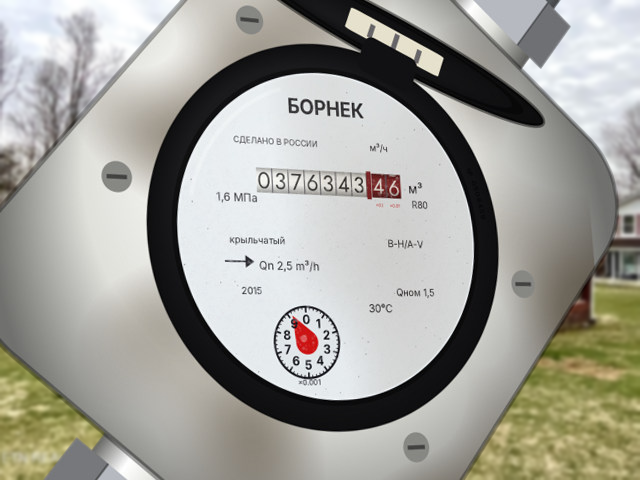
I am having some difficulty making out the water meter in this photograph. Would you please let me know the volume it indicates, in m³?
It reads 376343.459 m³
